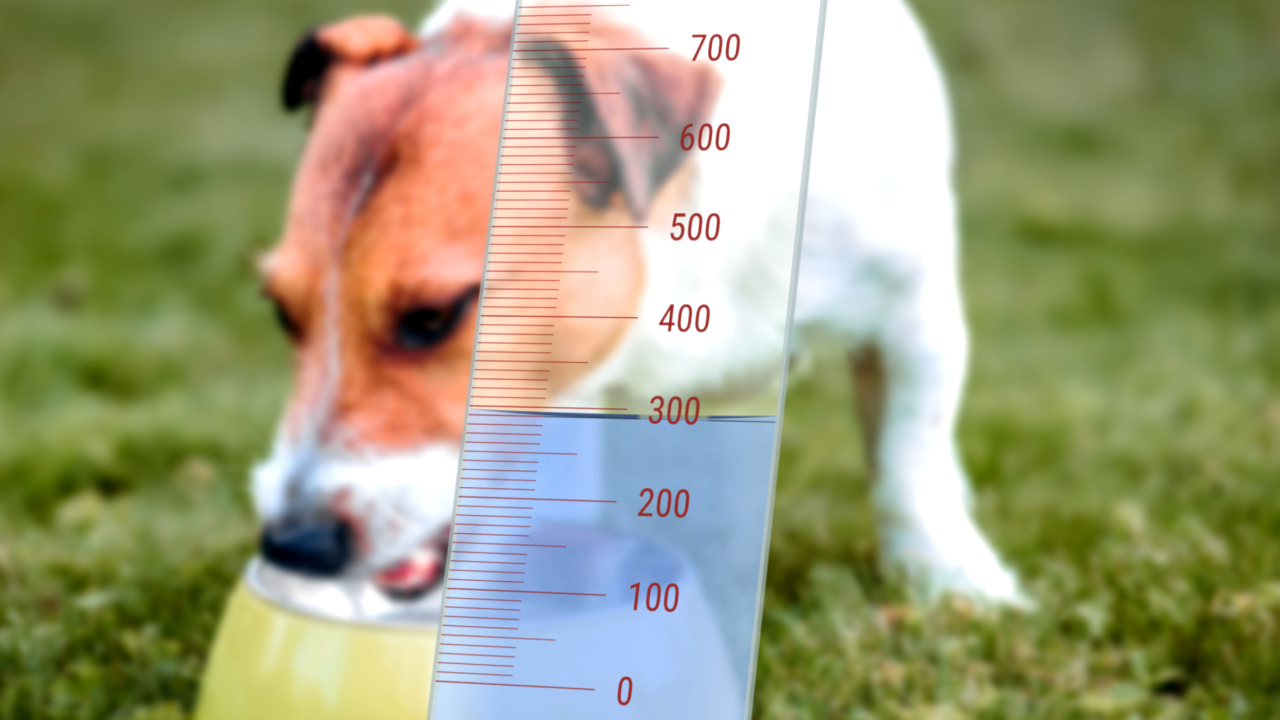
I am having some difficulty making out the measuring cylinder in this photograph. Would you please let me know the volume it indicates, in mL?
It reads 290 mL
